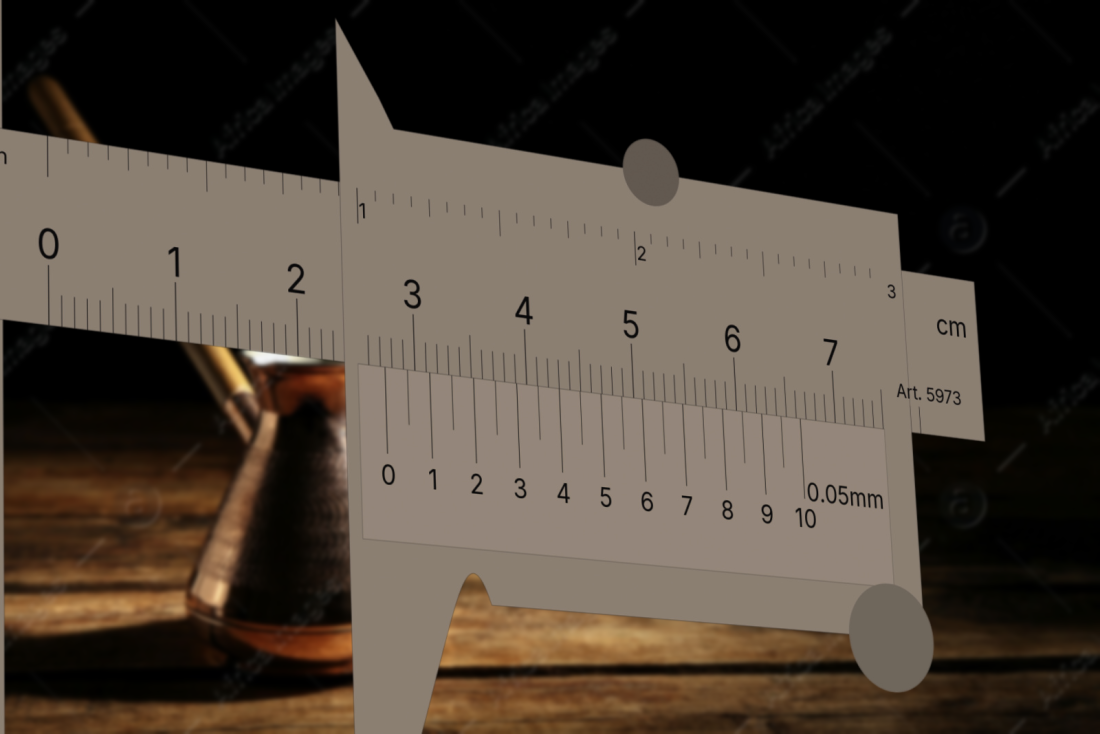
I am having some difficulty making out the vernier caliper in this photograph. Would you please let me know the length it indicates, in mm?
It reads 27.4 mm
